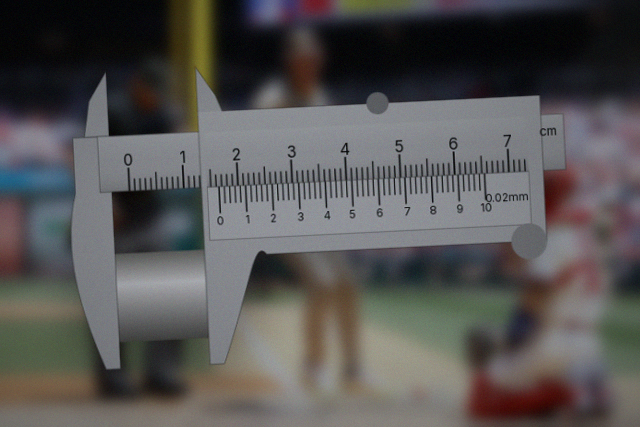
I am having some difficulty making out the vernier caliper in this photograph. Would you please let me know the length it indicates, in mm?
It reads 16.5 mm
